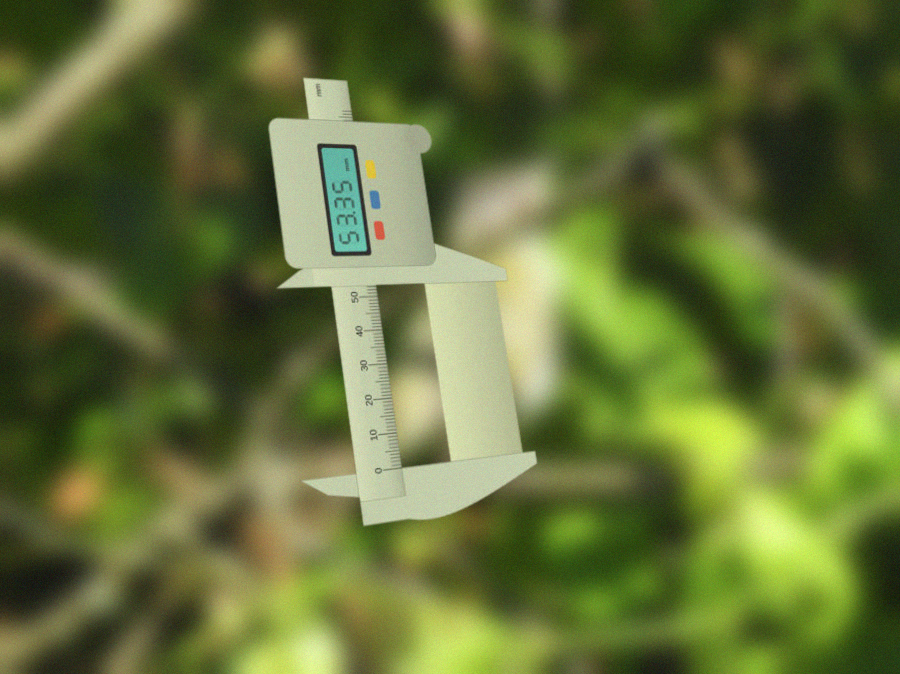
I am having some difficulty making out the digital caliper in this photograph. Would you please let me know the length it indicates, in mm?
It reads 53.35 mm
